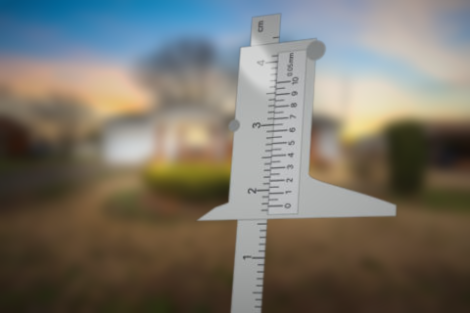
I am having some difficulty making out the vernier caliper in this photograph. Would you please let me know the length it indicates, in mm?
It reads 17.6 mm
